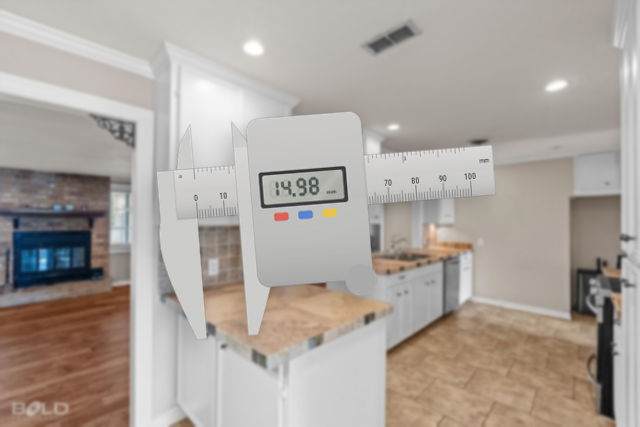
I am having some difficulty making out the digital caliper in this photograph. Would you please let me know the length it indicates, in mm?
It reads 14.98 mm
